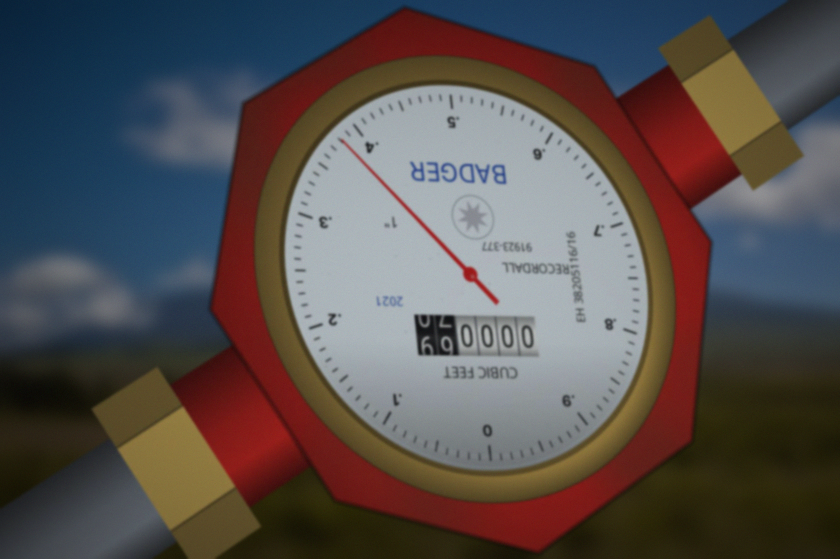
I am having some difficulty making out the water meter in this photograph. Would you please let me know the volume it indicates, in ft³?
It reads 69.38 ft³
